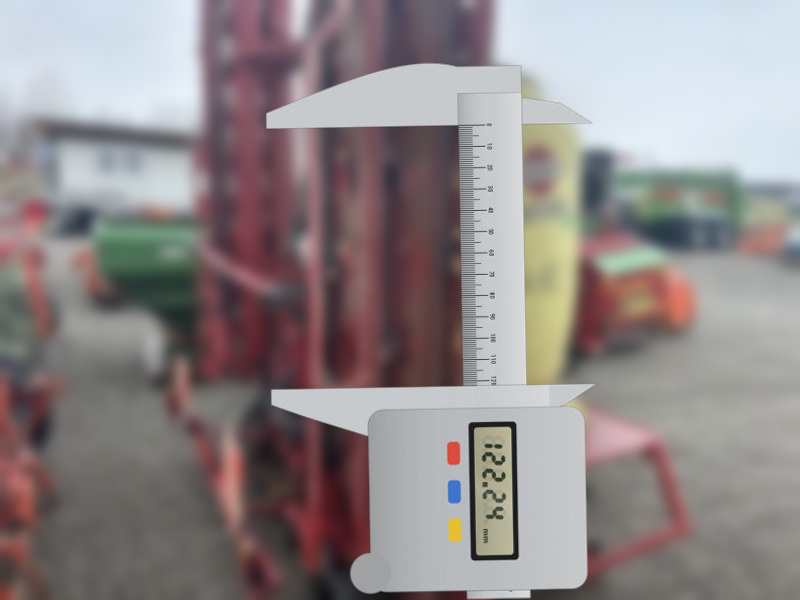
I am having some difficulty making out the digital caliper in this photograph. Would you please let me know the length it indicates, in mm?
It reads 122.24 mm
